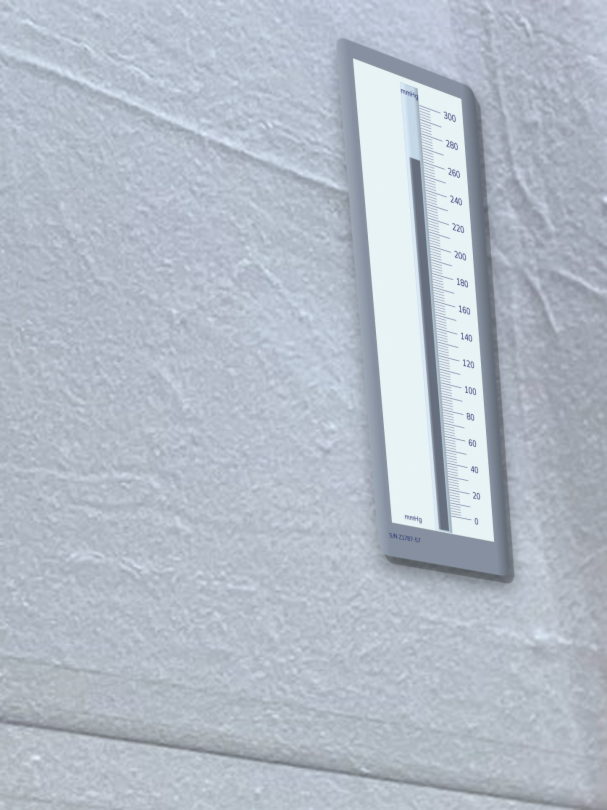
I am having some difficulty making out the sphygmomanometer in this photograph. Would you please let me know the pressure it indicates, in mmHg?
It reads 260 mmHg
